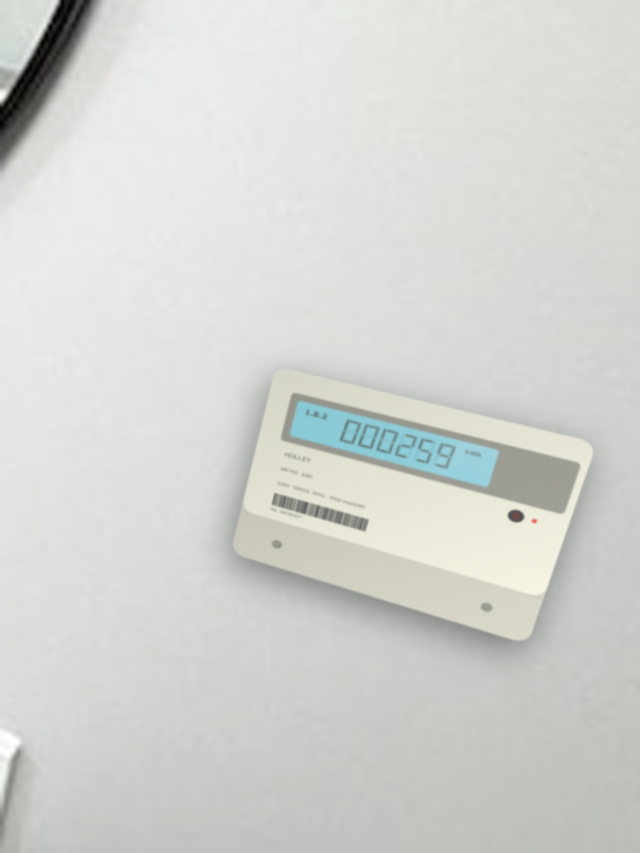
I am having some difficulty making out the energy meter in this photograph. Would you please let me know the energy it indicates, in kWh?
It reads 259 kWh
